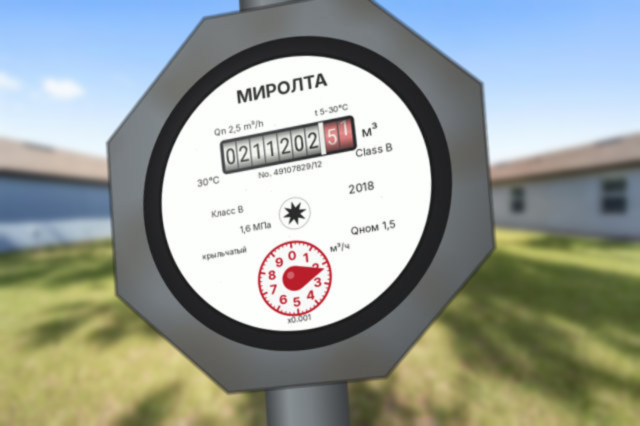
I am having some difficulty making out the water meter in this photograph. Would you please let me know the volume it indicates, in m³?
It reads 211202.512 m³
